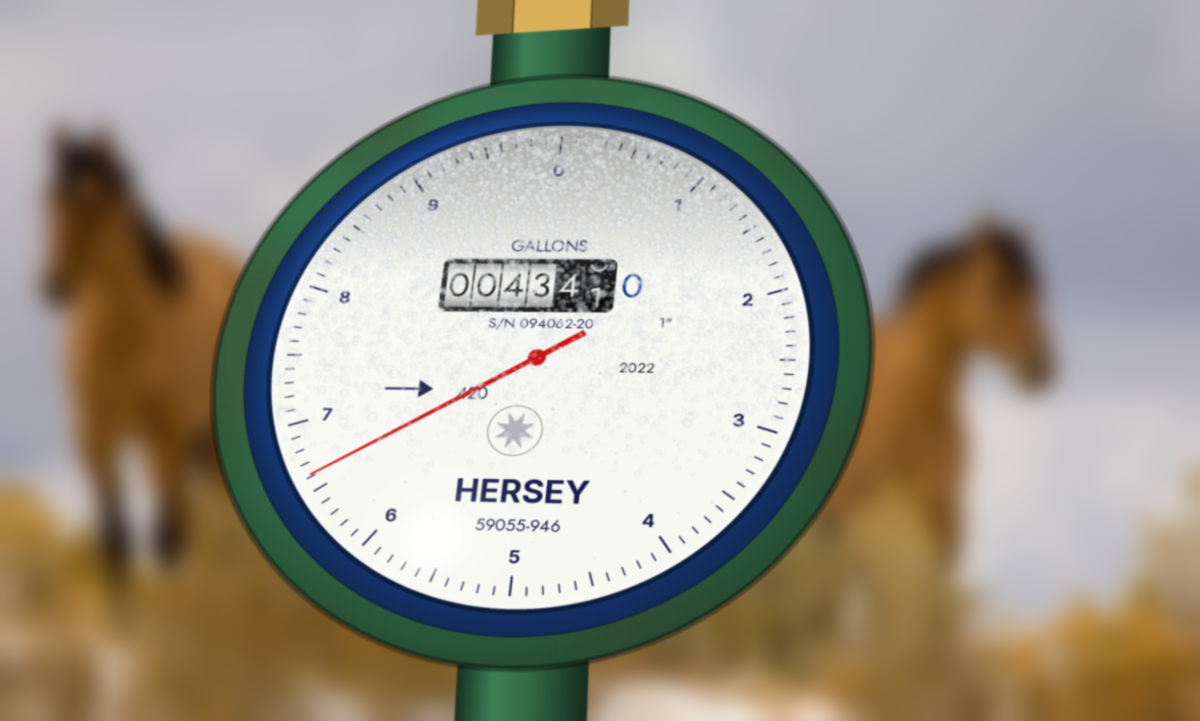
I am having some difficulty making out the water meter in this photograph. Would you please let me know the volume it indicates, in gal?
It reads 43406.6 gal
